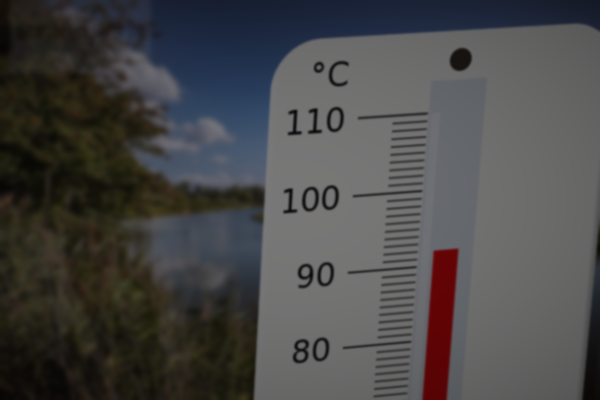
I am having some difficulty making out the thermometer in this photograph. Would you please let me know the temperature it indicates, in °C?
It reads 92 °C
